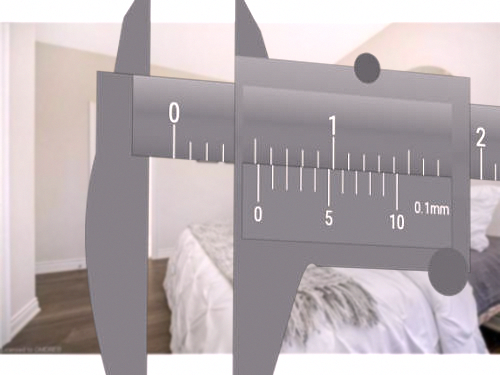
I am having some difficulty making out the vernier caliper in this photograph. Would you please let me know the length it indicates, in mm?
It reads 5.2 mm
